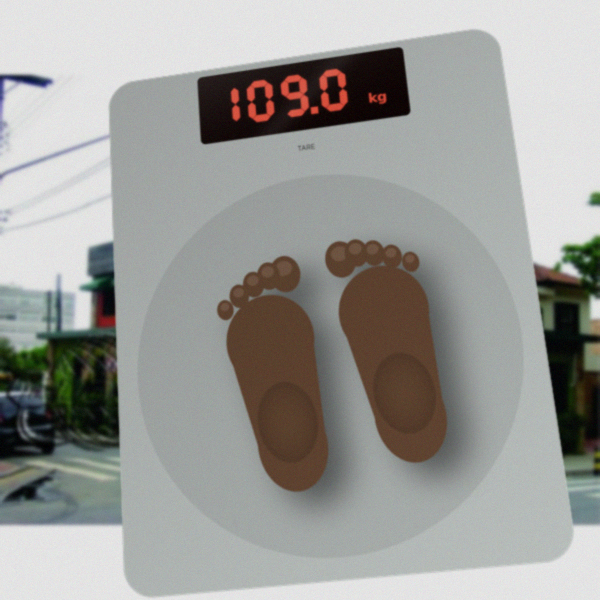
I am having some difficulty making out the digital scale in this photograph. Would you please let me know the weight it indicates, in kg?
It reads 109.0 kg
